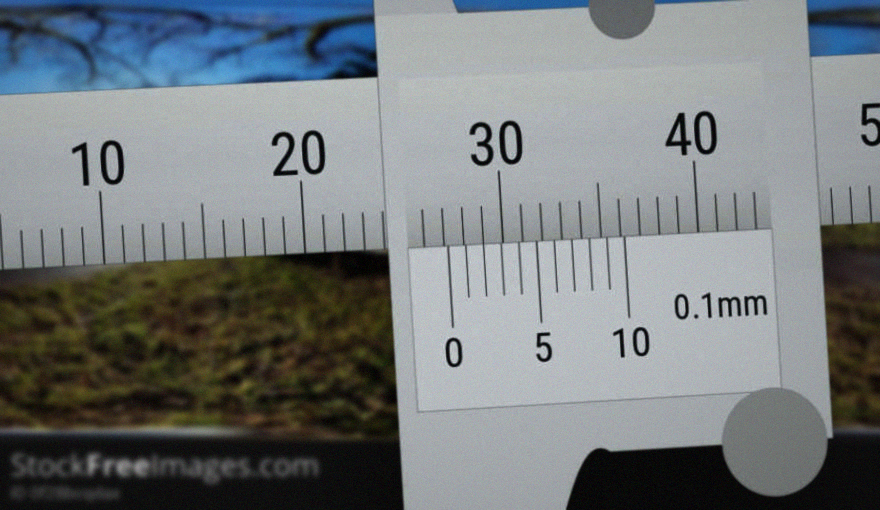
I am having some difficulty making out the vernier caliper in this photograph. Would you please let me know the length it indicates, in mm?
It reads 27.2 mm
